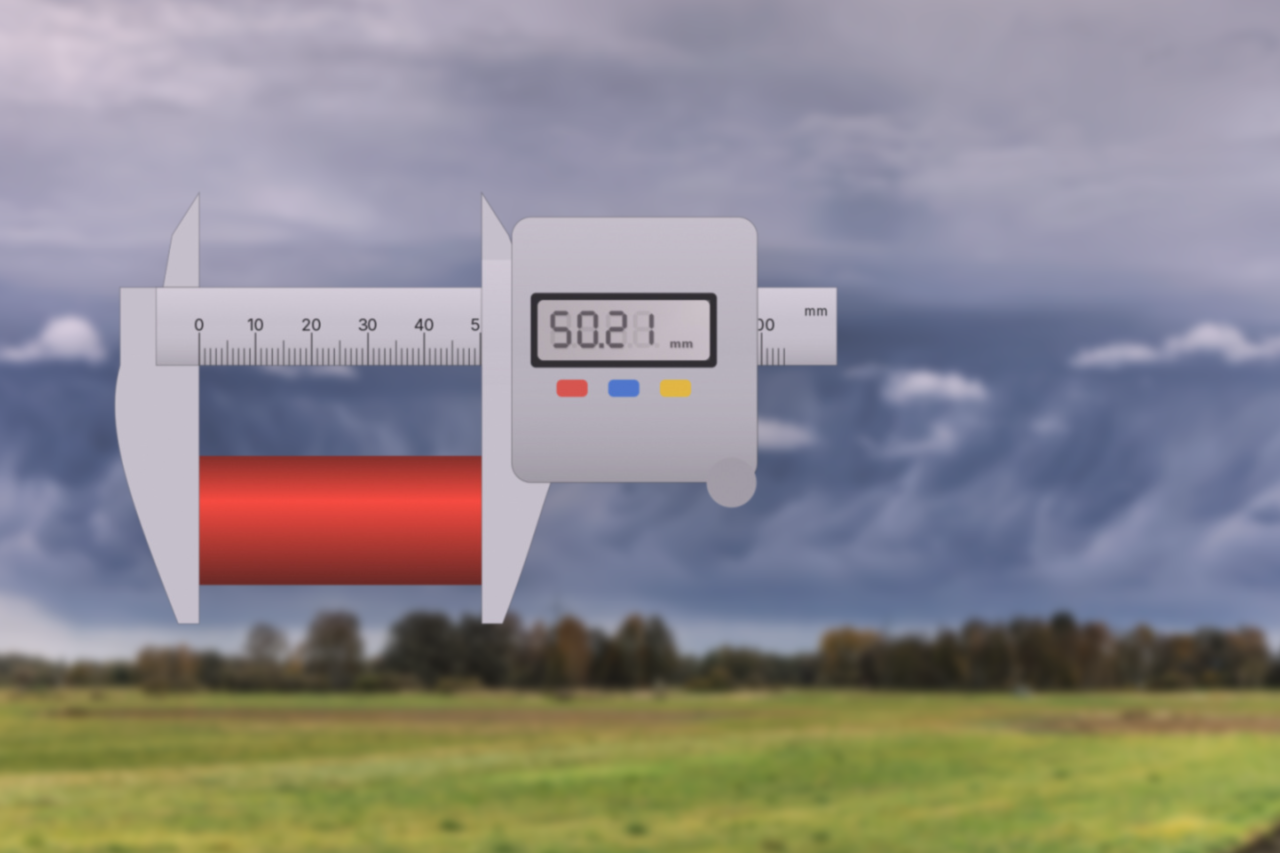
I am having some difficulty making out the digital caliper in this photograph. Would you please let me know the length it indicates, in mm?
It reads 50.21 mm
